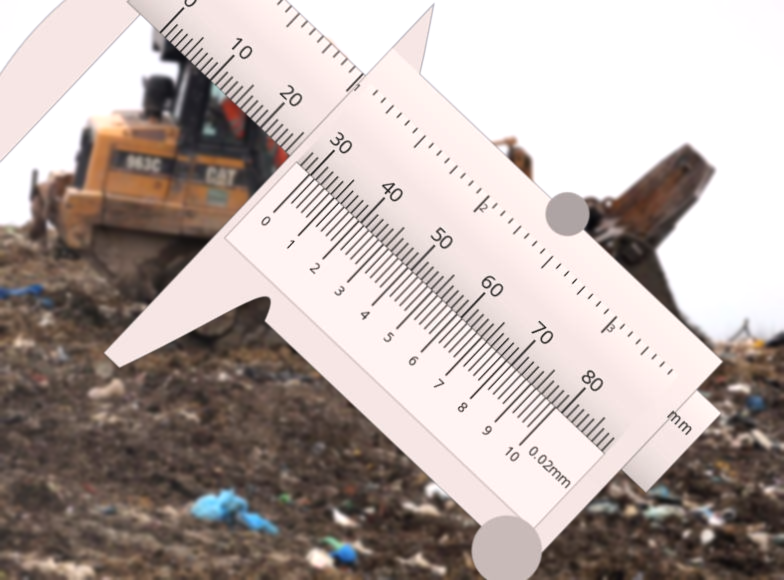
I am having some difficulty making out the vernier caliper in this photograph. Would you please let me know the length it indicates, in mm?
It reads 29.8 mm
